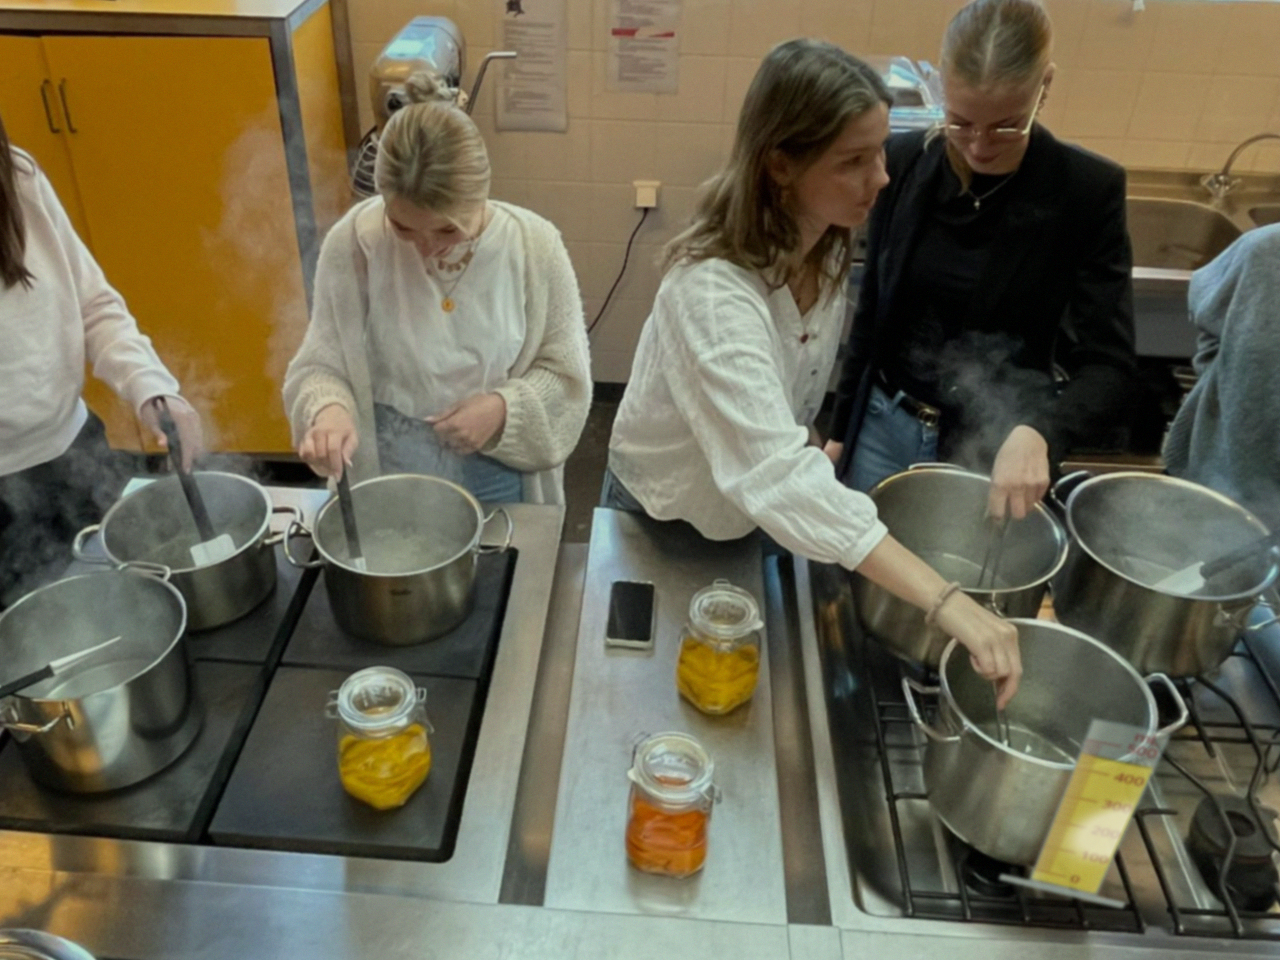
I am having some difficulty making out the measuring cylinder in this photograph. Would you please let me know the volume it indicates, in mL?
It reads 450 mL
